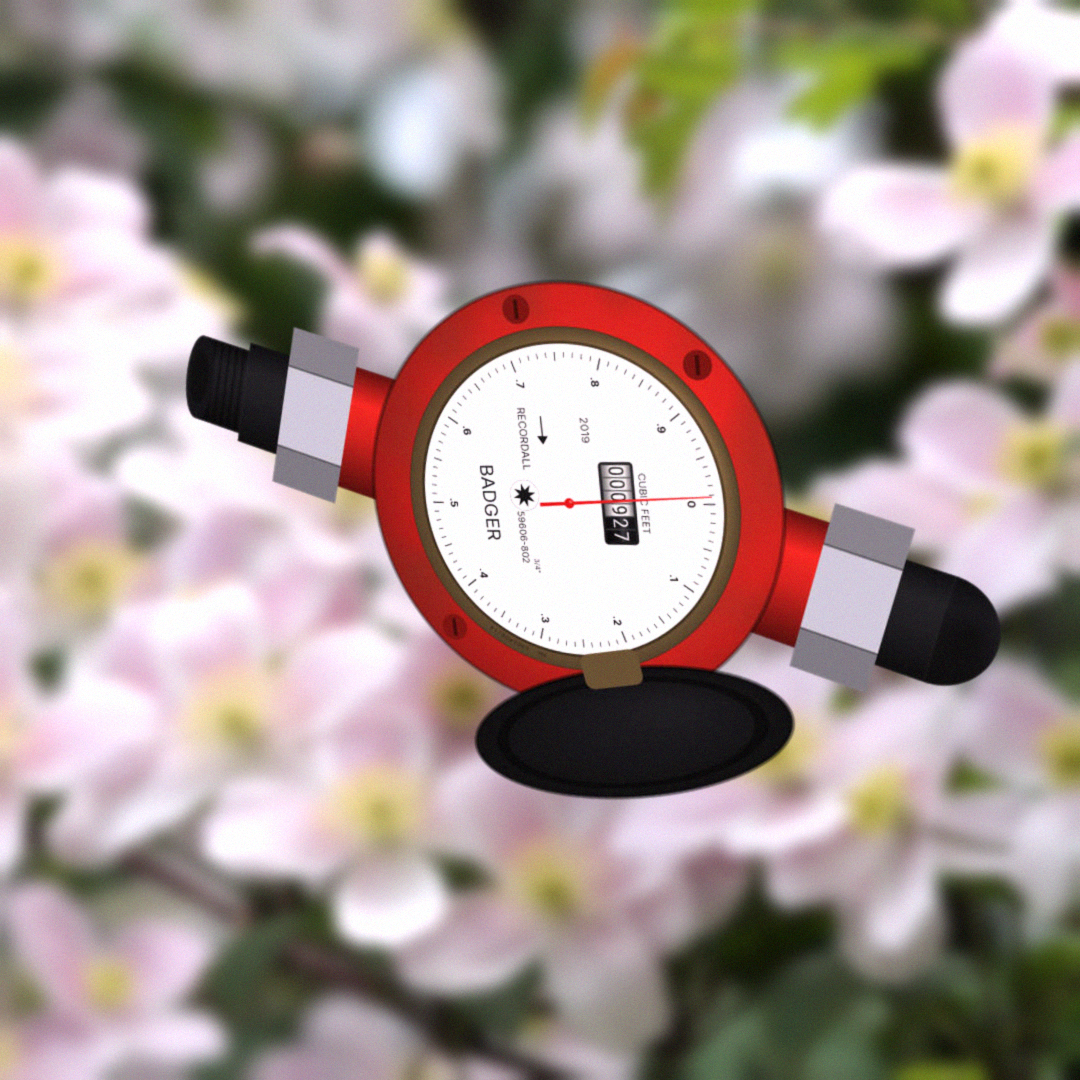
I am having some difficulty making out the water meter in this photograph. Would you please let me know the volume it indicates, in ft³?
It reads 926.99 ft³
